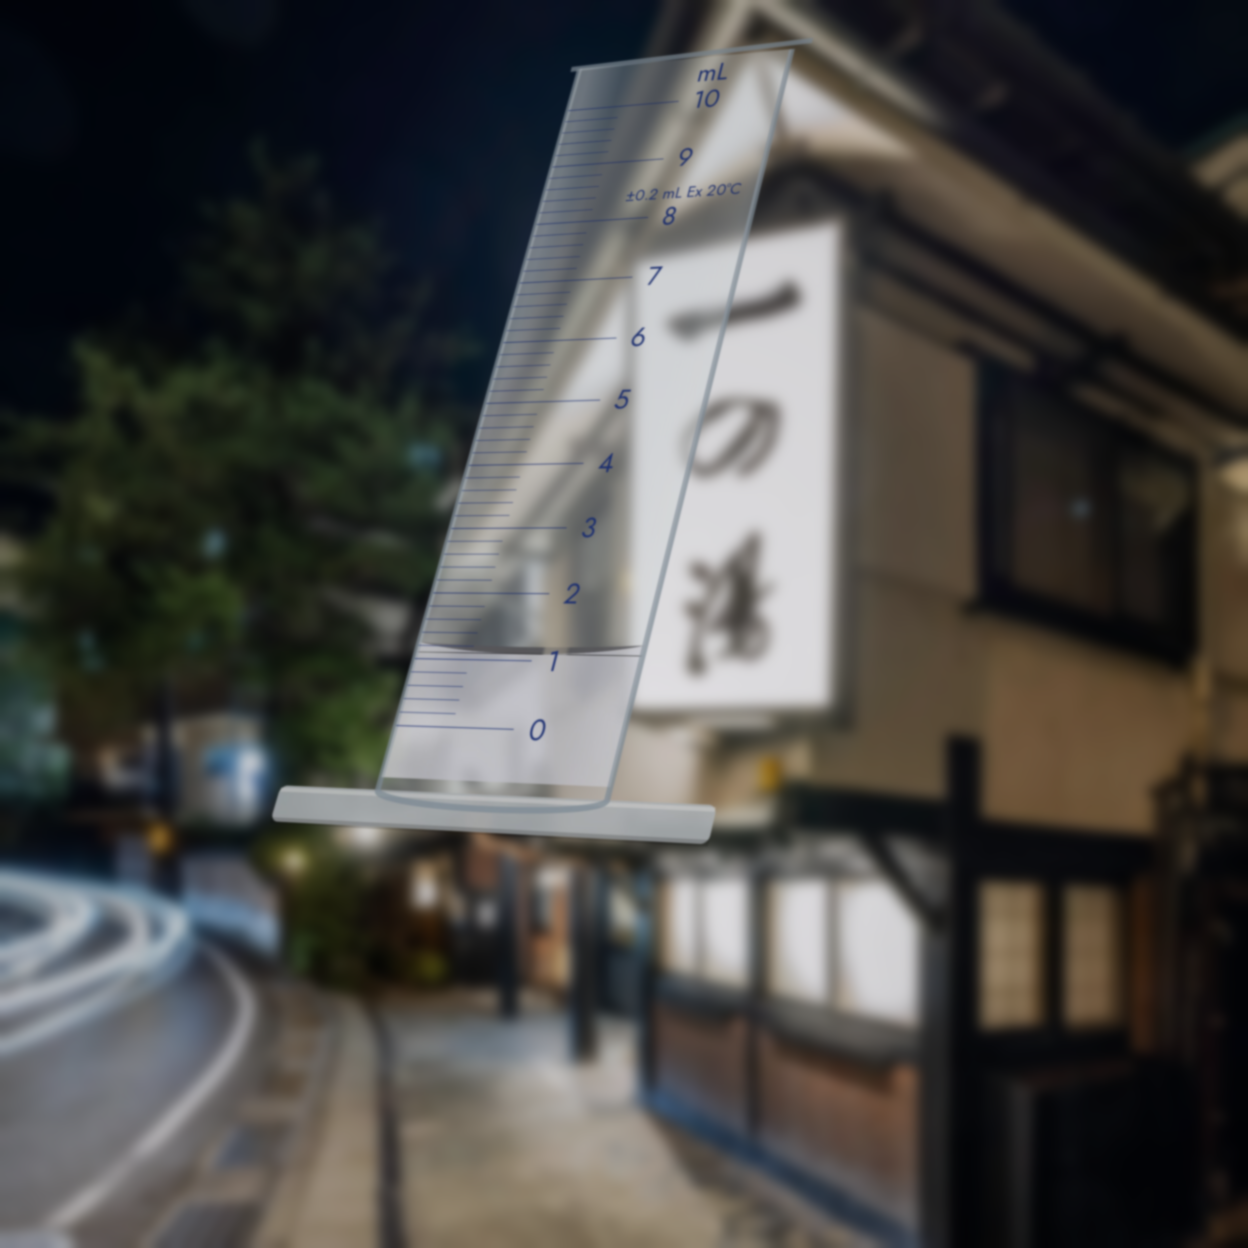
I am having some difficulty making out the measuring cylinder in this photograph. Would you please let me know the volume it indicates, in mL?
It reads 1.1 mL
